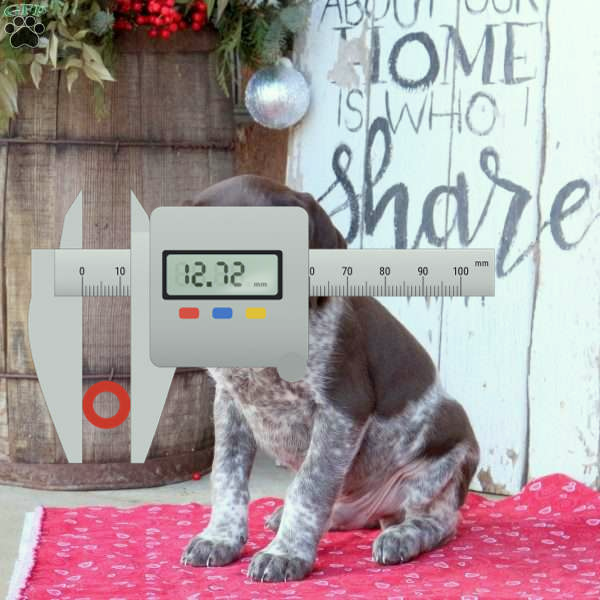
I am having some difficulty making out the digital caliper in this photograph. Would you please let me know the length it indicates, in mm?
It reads 12.72 mm
